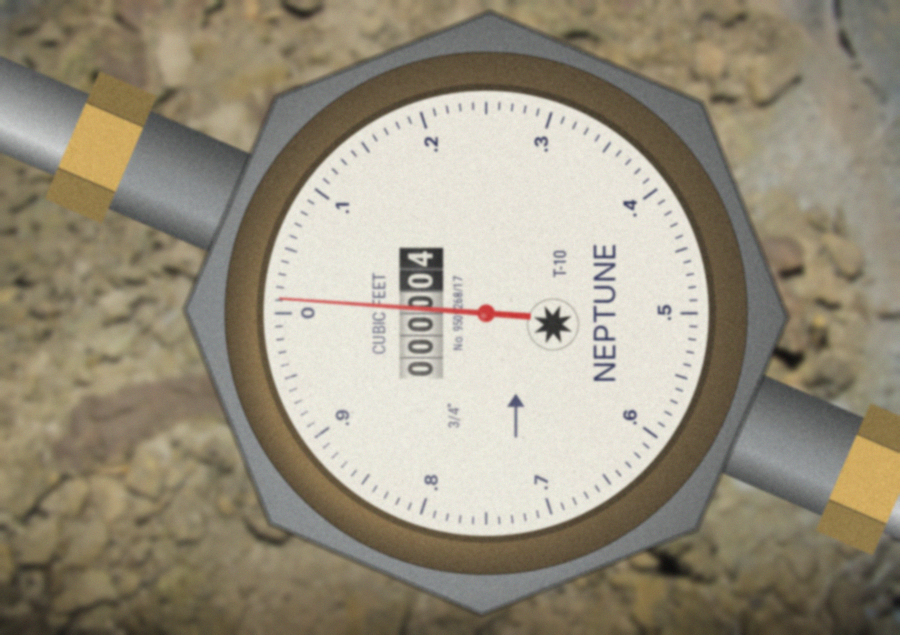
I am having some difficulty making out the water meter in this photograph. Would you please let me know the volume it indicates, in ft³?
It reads 4.01 ft³
